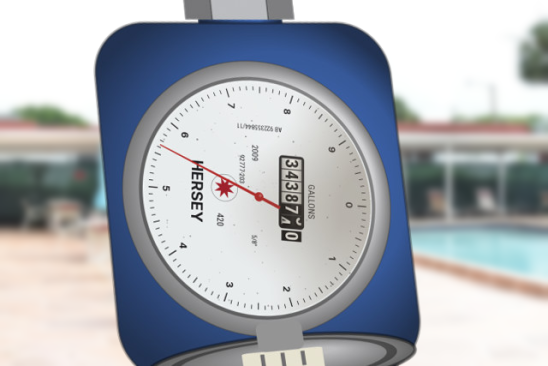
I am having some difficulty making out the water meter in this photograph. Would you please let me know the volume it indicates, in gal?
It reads 3438735.6 gal
